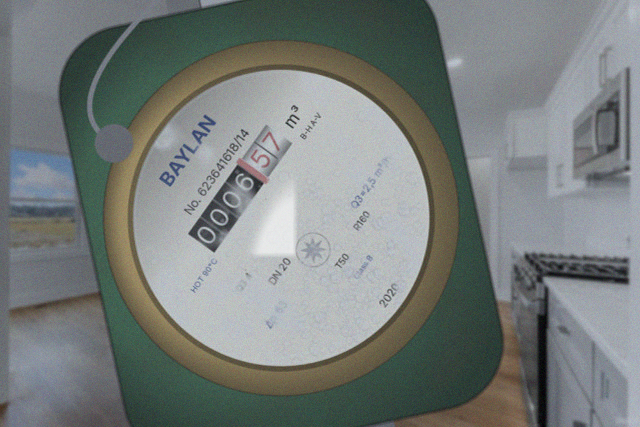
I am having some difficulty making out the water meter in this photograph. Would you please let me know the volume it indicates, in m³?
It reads 6.57 m³
